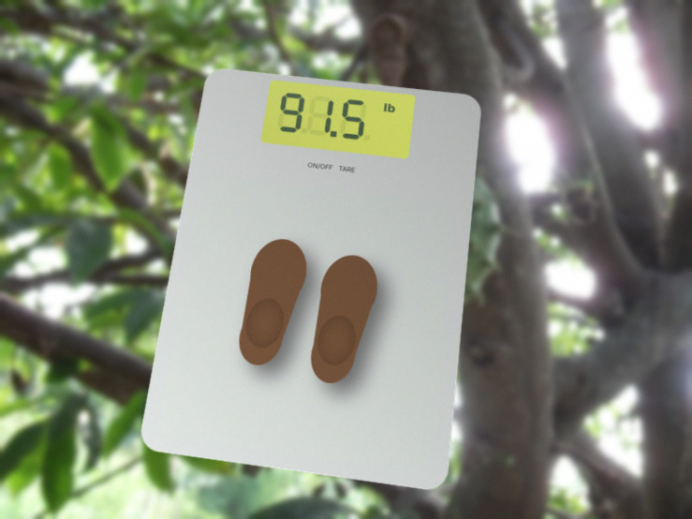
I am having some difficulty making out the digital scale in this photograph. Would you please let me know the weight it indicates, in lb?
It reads 91.5 lb
